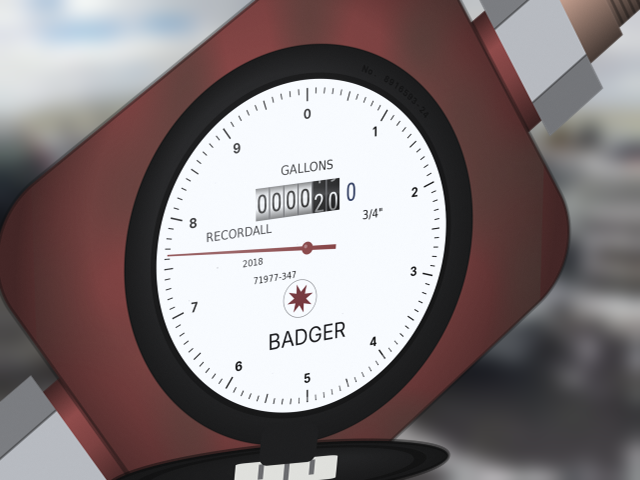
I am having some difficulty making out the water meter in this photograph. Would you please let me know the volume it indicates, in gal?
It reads 197.6 gal
